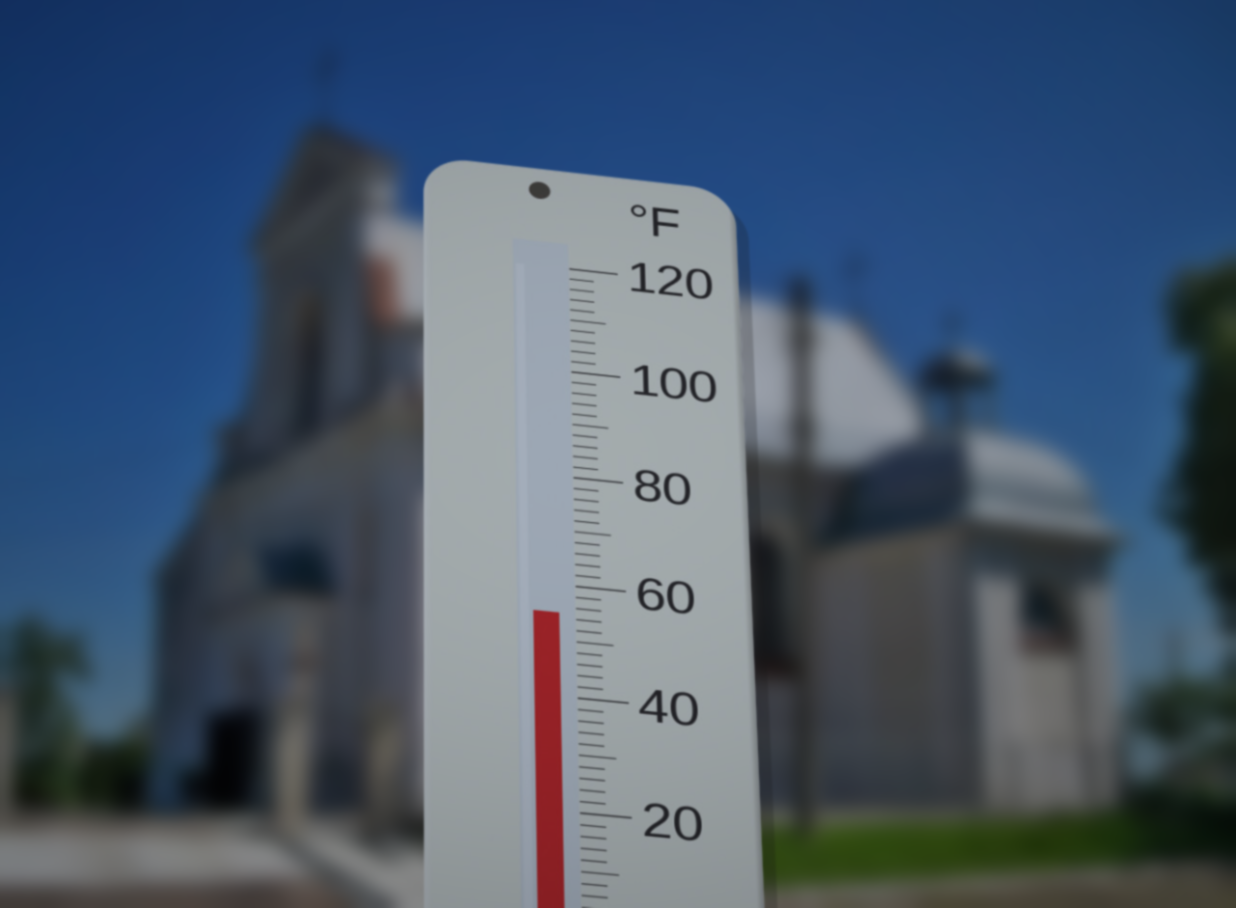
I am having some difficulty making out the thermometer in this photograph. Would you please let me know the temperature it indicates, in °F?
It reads 55 °F
